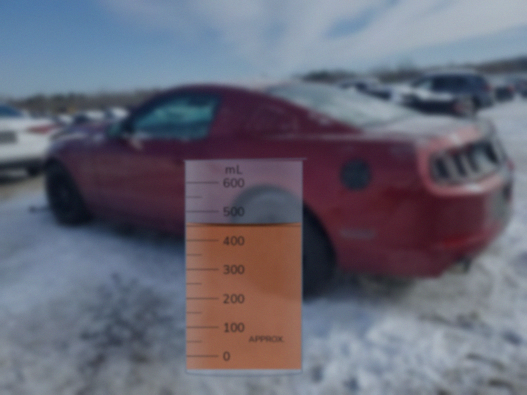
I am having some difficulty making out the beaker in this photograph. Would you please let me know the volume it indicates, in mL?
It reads 450 mL
